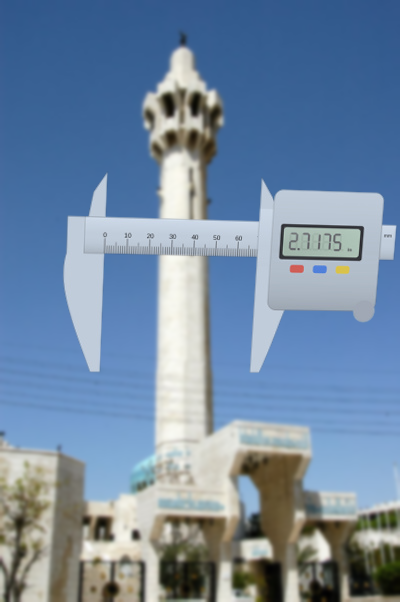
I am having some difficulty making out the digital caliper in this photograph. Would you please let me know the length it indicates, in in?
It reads 2.7175 in
